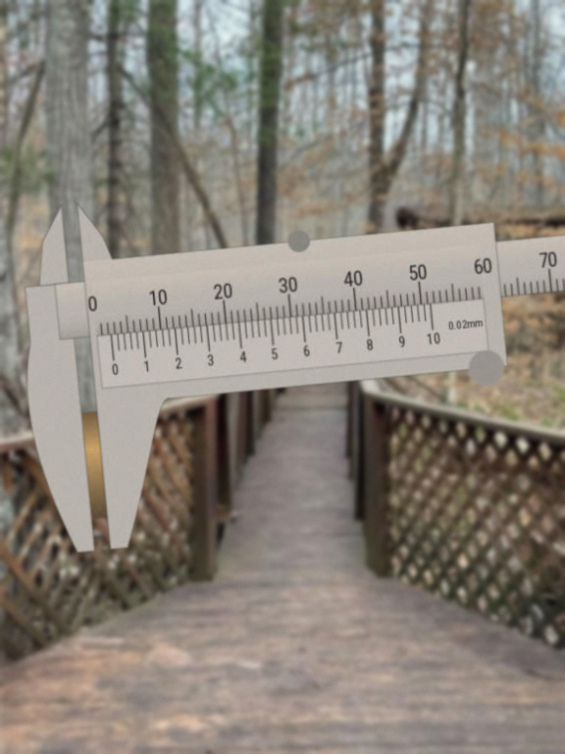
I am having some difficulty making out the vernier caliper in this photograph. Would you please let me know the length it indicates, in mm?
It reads 2.4 mm
